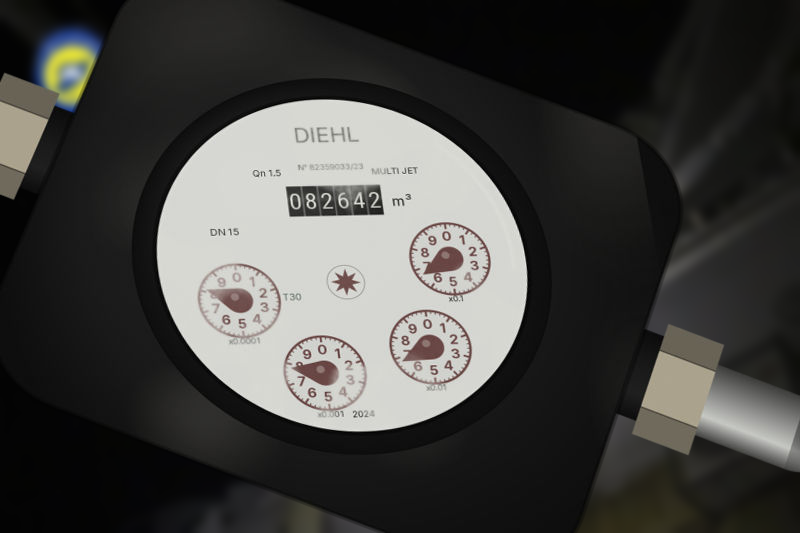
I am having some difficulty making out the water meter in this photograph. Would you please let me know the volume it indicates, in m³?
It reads 82642.6678 m³
